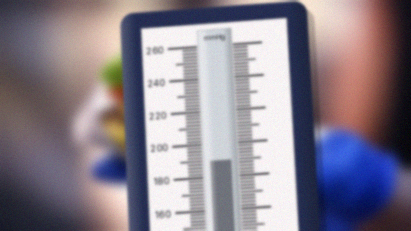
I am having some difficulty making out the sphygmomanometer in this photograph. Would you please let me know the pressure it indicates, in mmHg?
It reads 190 mmHg
